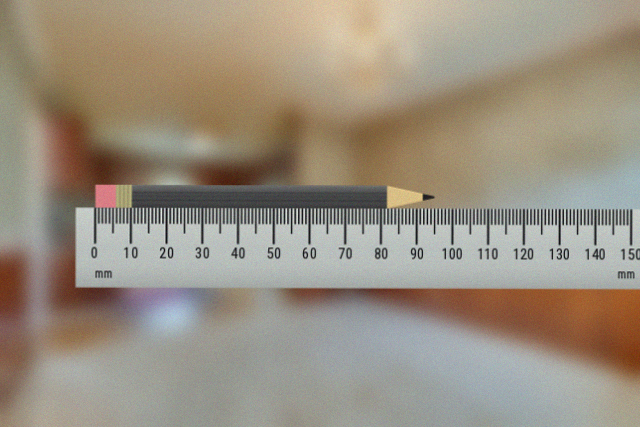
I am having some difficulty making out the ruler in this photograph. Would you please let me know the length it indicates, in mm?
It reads 95 mm
